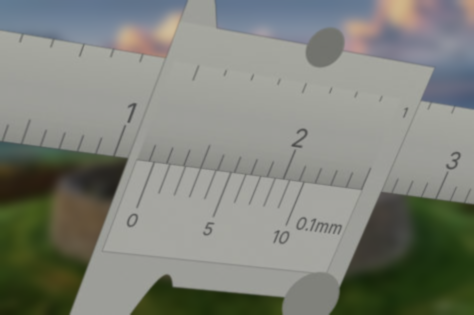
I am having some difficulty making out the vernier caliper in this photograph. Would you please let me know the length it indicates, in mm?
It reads 12.3 mm
